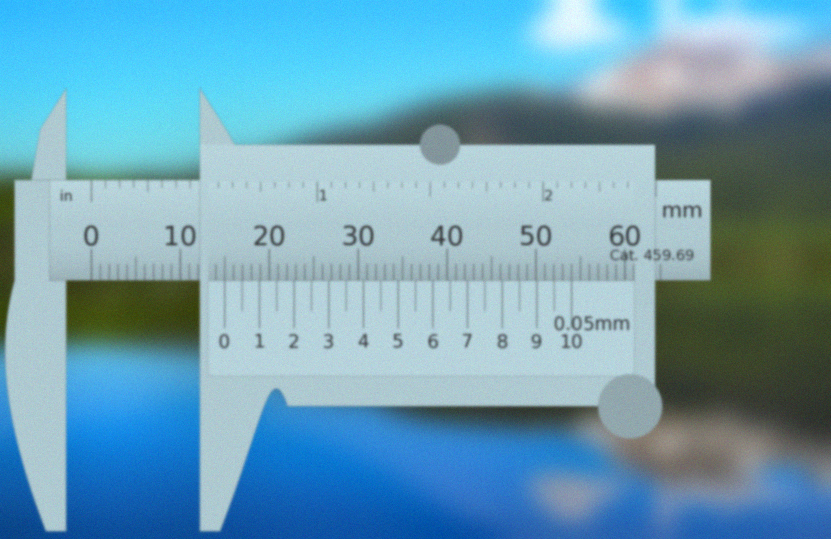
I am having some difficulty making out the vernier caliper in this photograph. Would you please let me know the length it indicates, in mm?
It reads 15.0 mm
